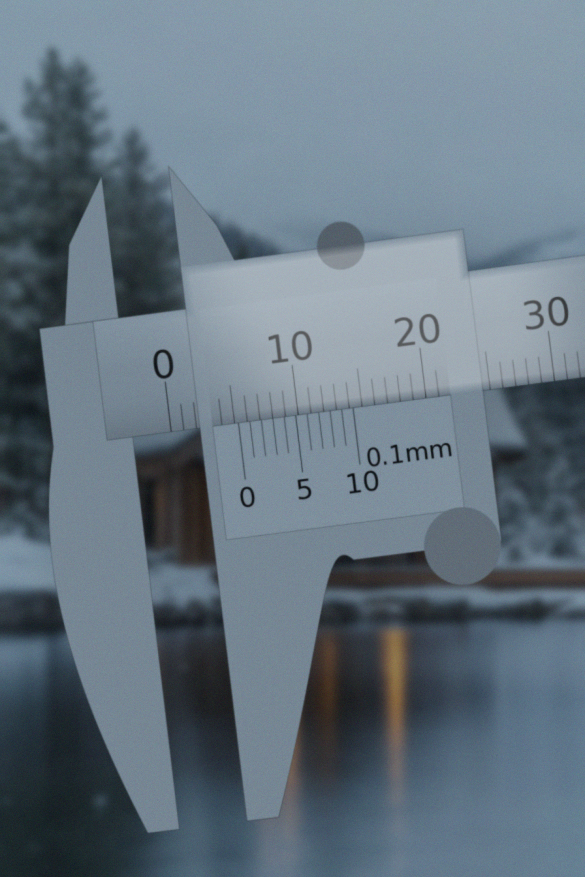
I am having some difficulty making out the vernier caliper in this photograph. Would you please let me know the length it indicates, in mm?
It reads 5.3 mm
